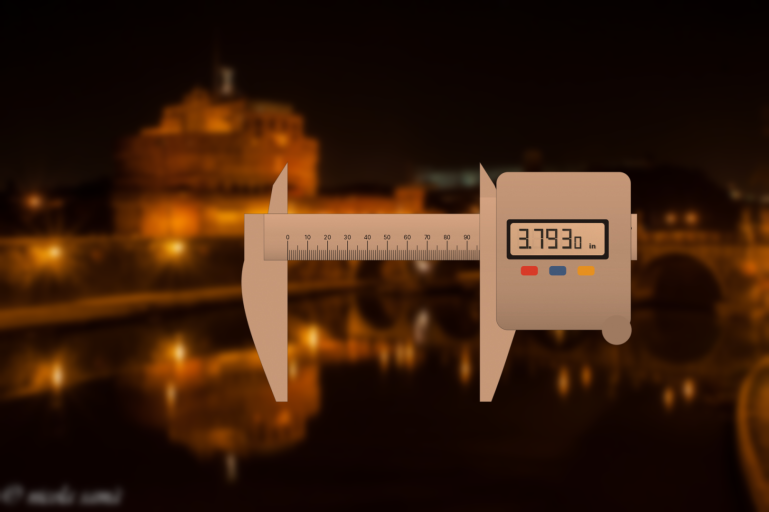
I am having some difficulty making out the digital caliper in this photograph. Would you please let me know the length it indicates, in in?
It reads 3.7930 in
